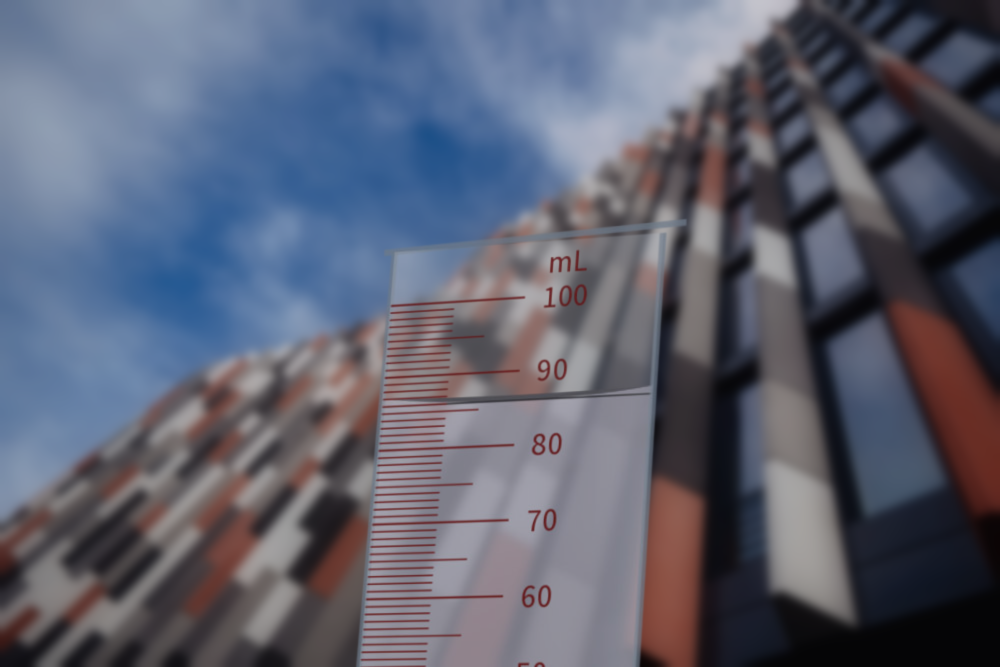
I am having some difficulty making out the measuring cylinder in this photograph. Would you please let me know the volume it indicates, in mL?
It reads 86 mL
